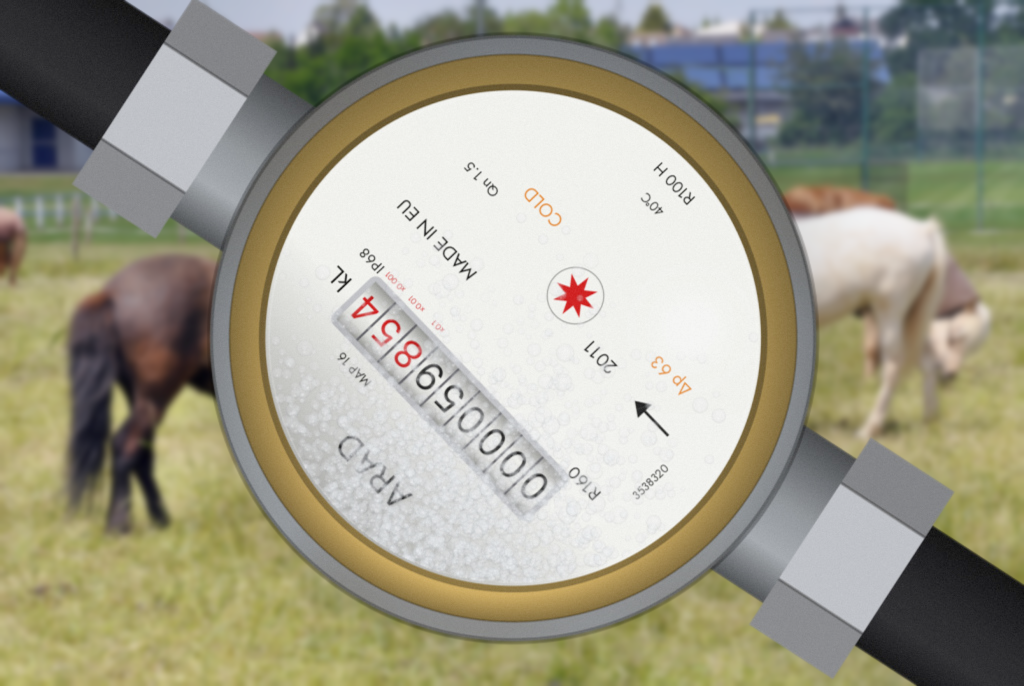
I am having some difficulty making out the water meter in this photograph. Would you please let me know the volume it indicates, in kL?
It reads 59.854 kL
